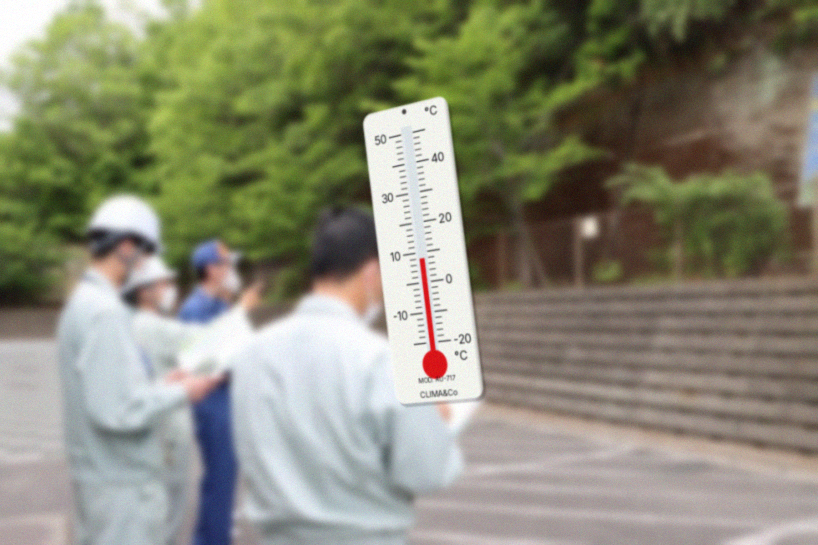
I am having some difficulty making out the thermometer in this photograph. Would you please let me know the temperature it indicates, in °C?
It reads 8 °C
